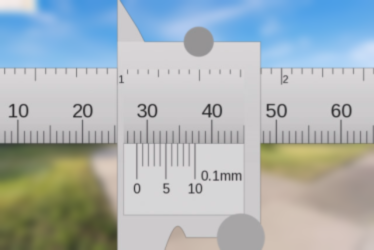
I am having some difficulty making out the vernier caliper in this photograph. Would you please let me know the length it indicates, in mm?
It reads 28.4 mm
